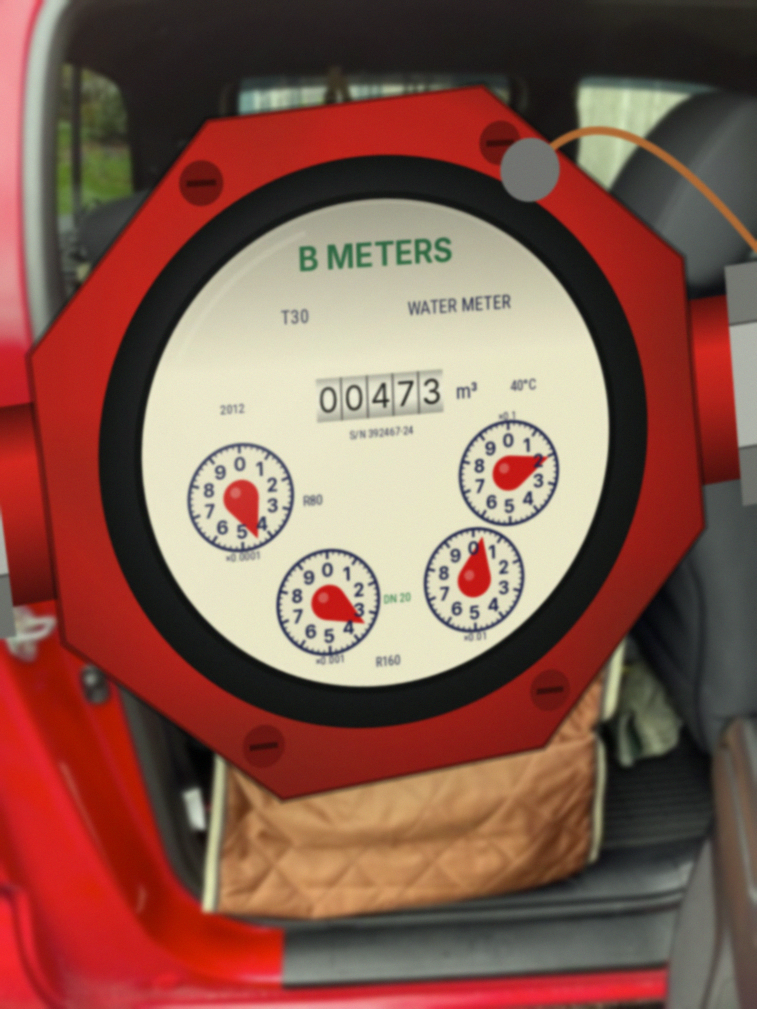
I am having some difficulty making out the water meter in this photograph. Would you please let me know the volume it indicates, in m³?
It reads 473.2034 m³
